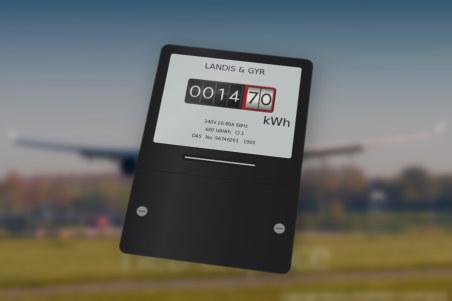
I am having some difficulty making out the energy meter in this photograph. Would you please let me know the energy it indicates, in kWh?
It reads 14.70 kWh
